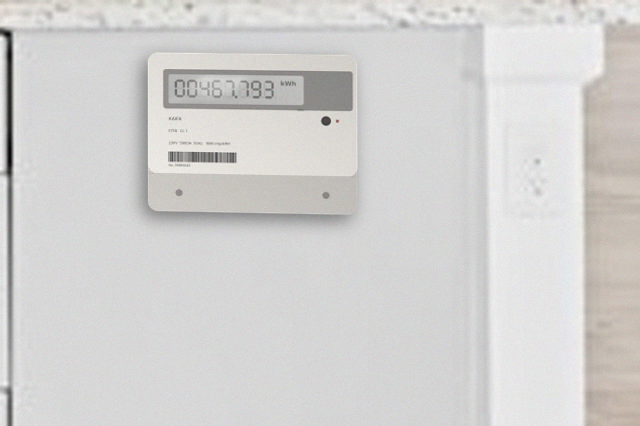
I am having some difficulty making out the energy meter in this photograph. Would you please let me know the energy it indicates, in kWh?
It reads 467.793 kWh
